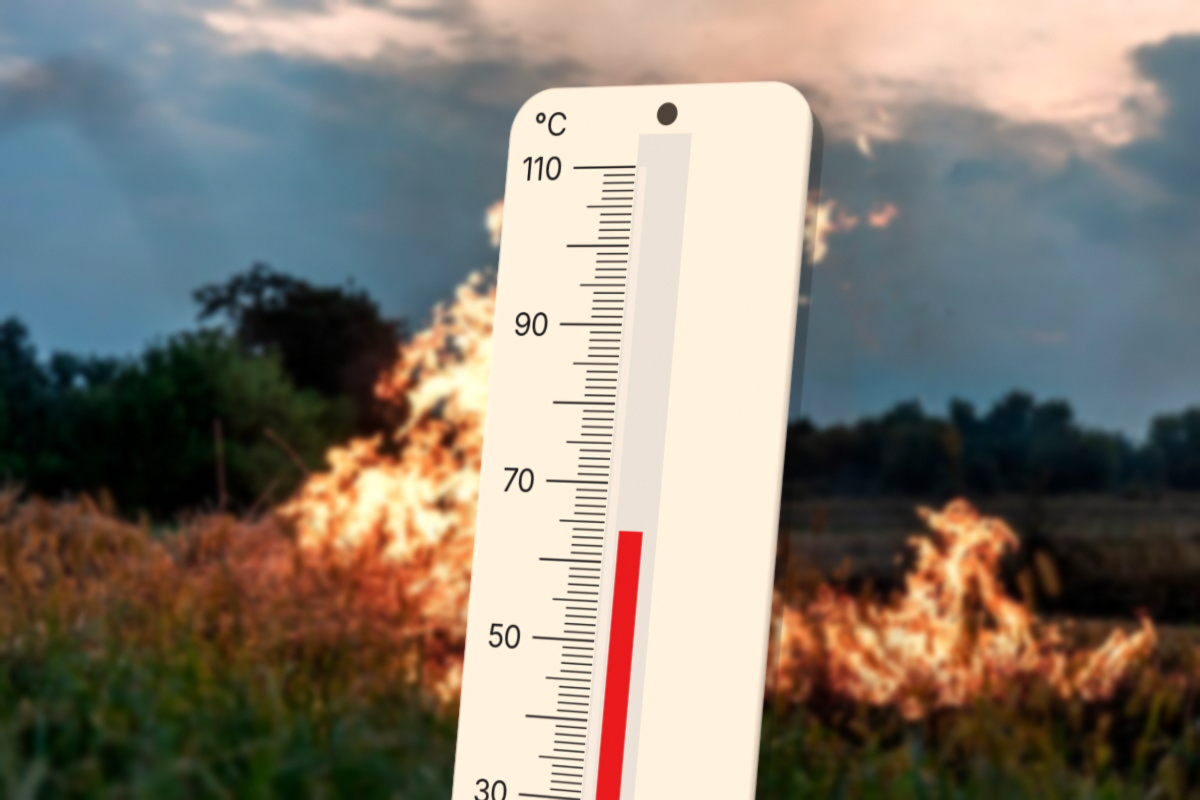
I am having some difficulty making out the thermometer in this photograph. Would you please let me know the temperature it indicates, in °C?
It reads 64 °C
